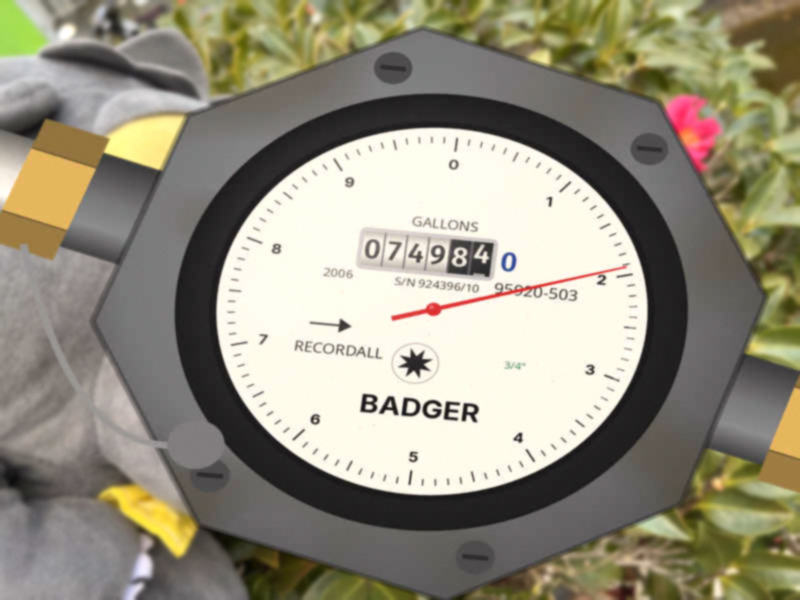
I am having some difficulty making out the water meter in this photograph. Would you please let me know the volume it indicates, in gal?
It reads 749841.9 gal
